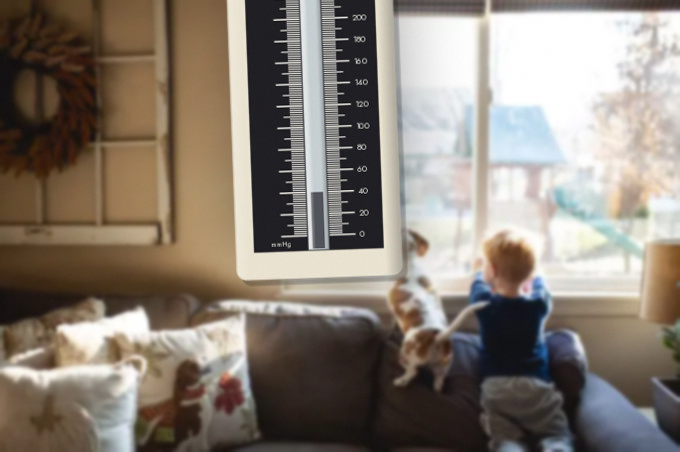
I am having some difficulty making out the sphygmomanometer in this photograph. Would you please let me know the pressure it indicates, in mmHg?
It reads 40 mmHg
